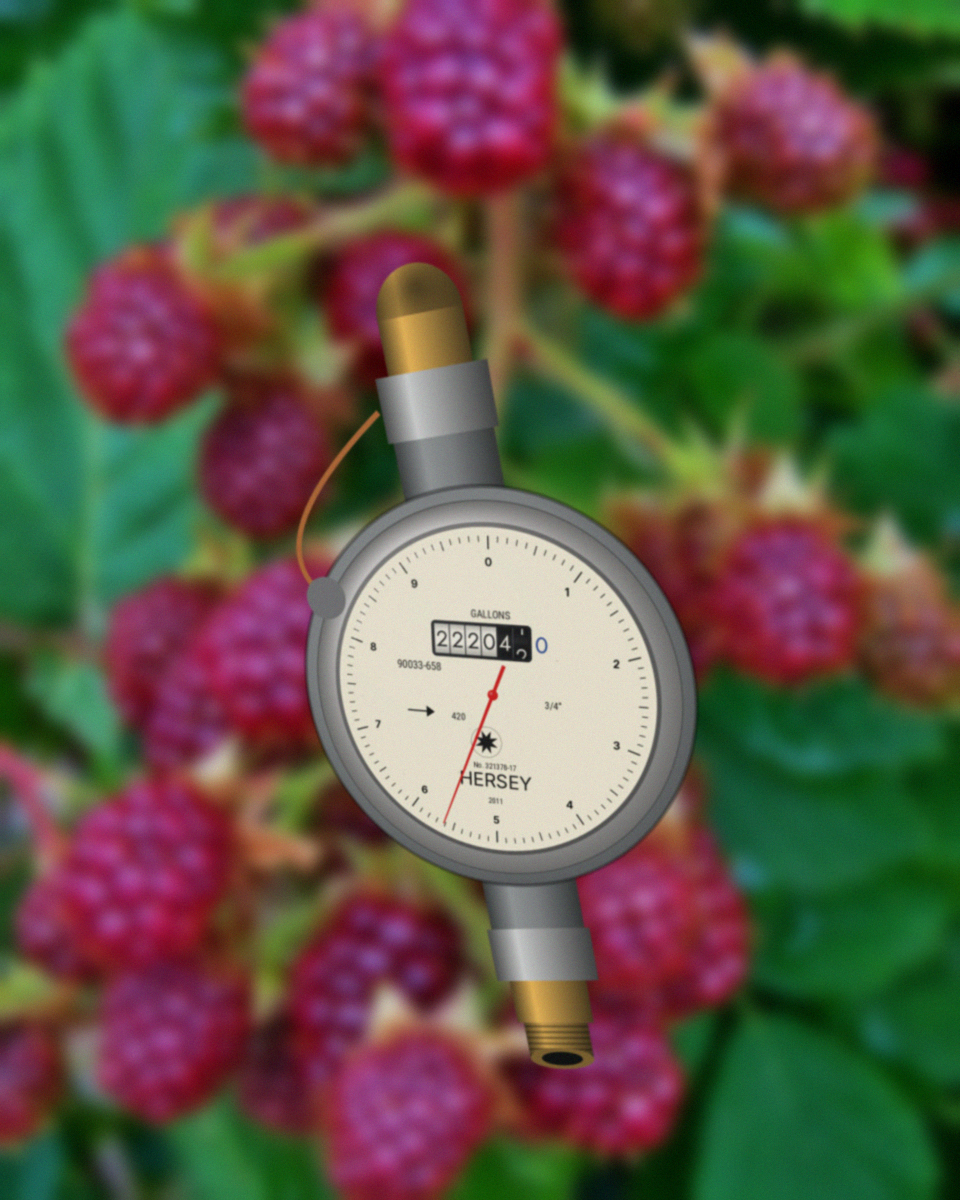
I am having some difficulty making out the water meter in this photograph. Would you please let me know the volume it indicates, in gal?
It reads 2220415.6 gal
